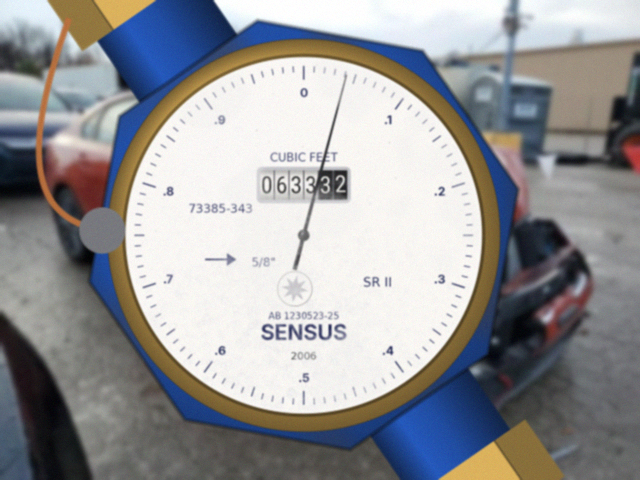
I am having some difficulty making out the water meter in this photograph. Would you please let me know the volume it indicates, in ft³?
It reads 63332.04 ft³
